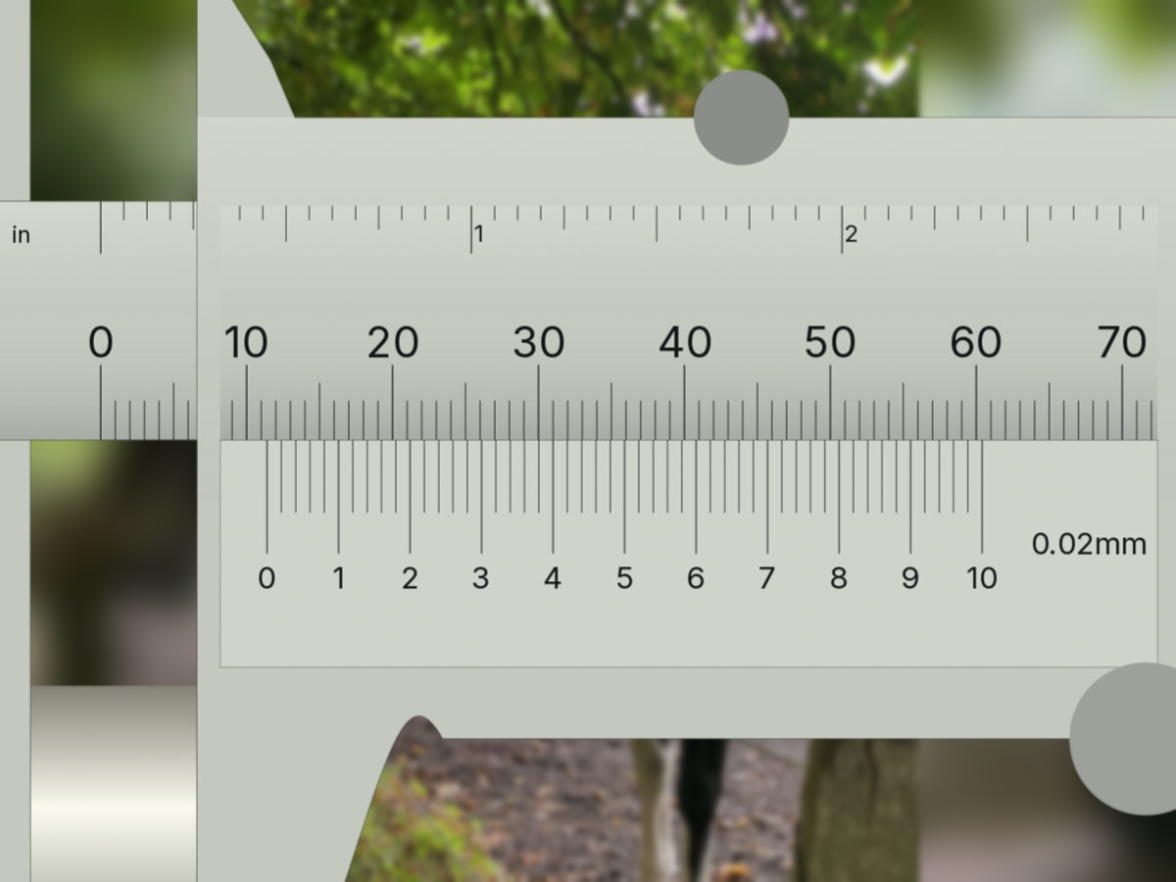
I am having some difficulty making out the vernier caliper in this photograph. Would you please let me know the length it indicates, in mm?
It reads 11.4 mm
